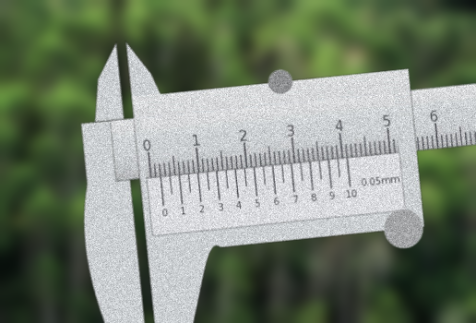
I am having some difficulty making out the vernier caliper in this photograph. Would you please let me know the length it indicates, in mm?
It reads 2.0 mm
